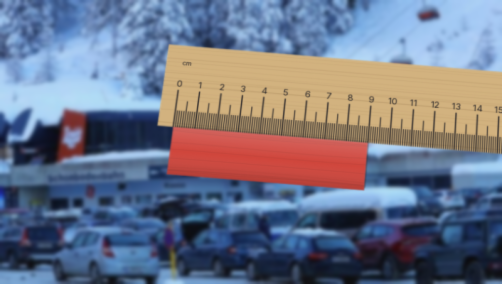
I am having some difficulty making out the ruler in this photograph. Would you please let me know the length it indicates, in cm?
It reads 9 cm
